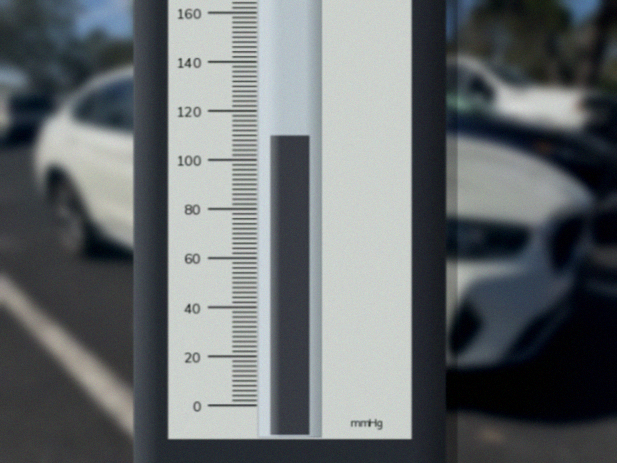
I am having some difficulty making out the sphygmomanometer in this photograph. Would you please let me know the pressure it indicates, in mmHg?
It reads 110 mmHg
